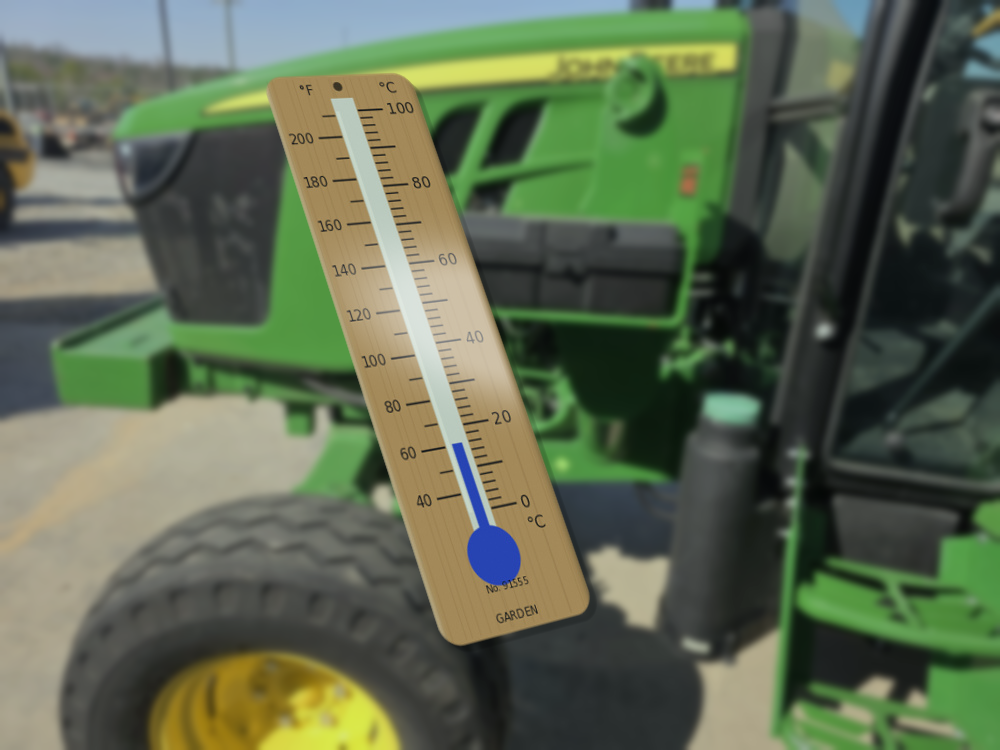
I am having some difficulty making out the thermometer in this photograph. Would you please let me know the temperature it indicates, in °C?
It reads 16 °C
